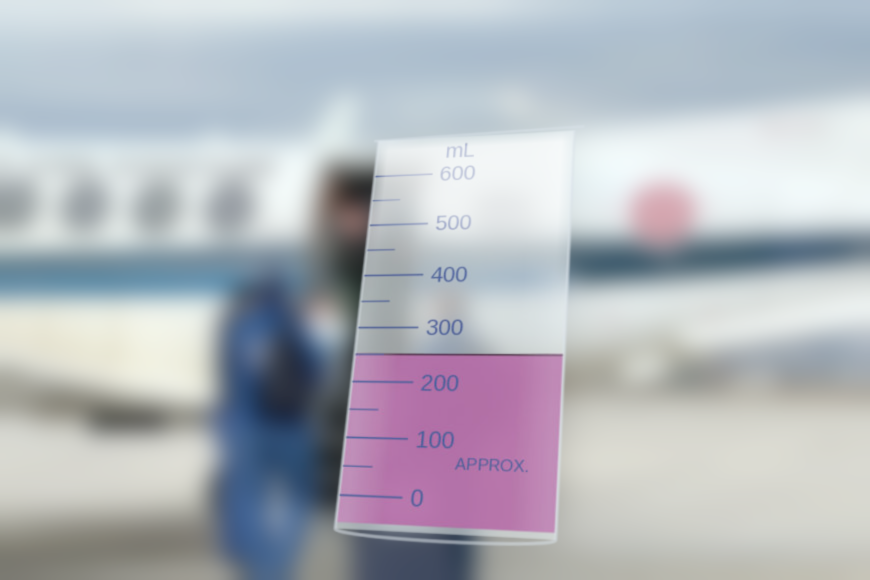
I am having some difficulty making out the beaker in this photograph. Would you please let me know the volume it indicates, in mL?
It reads 250 mL
